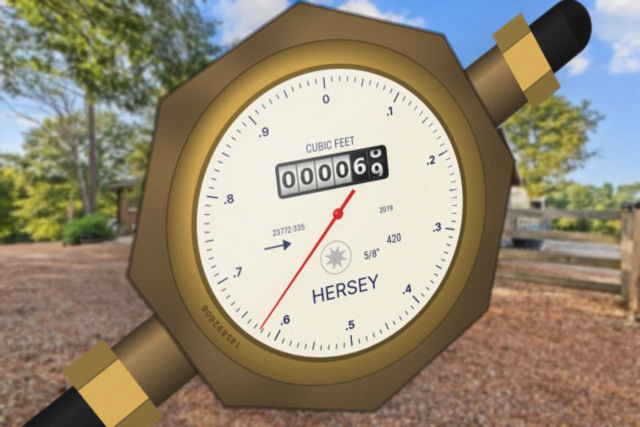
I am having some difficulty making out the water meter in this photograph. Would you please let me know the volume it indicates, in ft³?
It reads 68.62 ft³
